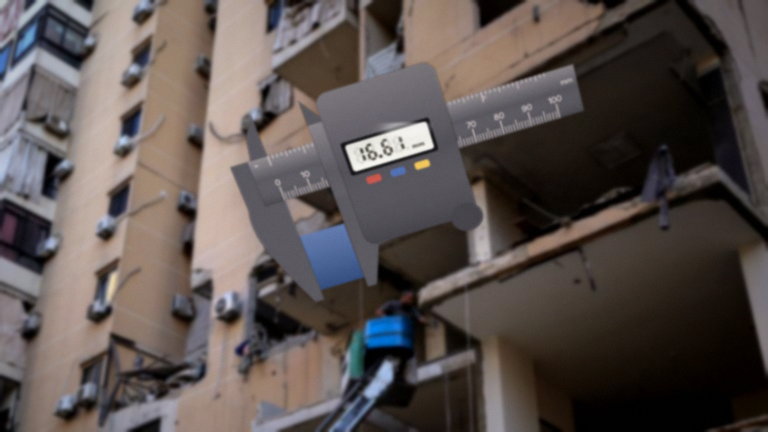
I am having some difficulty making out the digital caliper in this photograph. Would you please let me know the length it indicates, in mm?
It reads 16.61 mm
